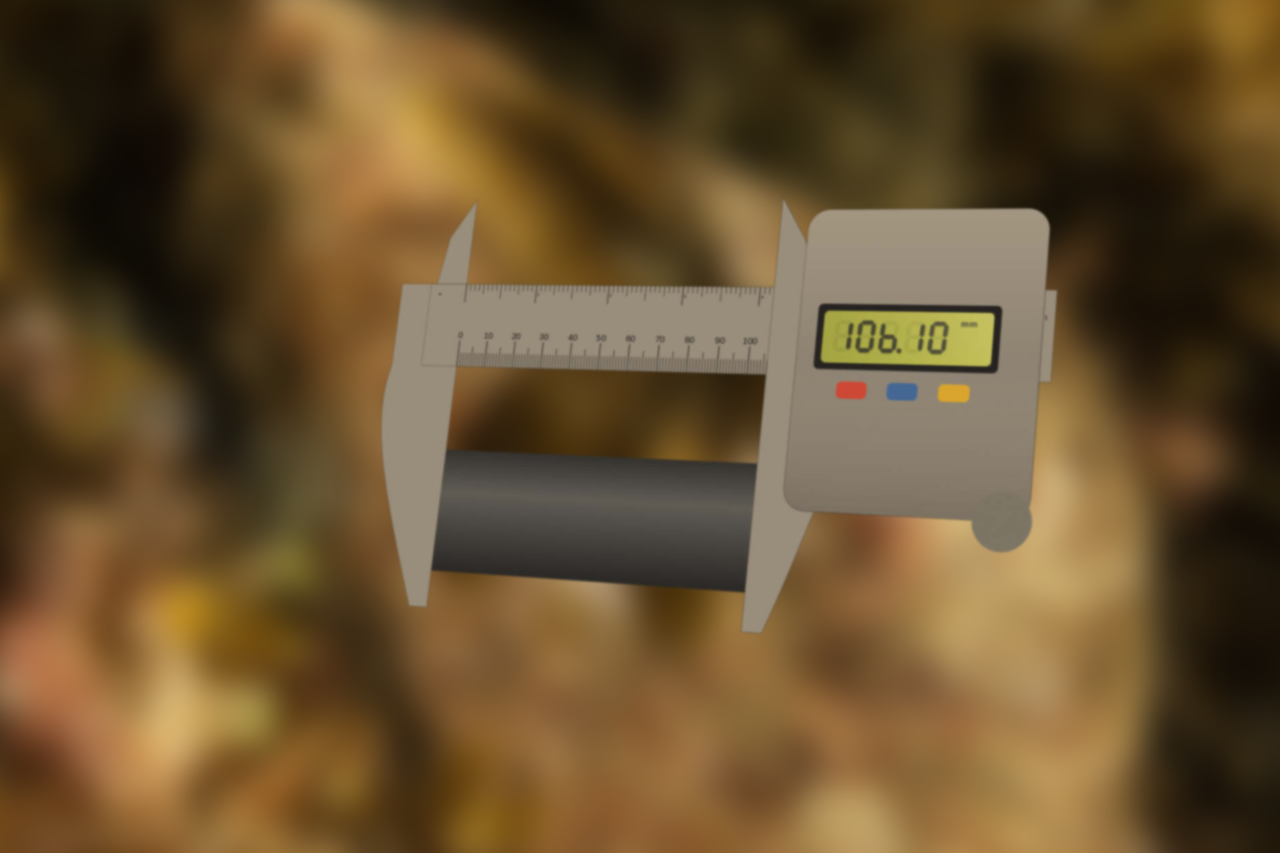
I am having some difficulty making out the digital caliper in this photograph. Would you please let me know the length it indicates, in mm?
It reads 106.10 mm
